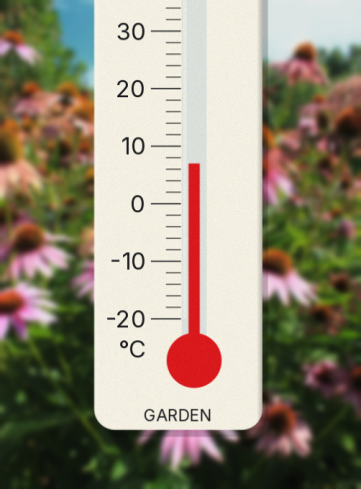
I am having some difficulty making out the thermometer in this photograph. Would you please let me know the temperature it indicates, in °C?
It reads 7 °C
